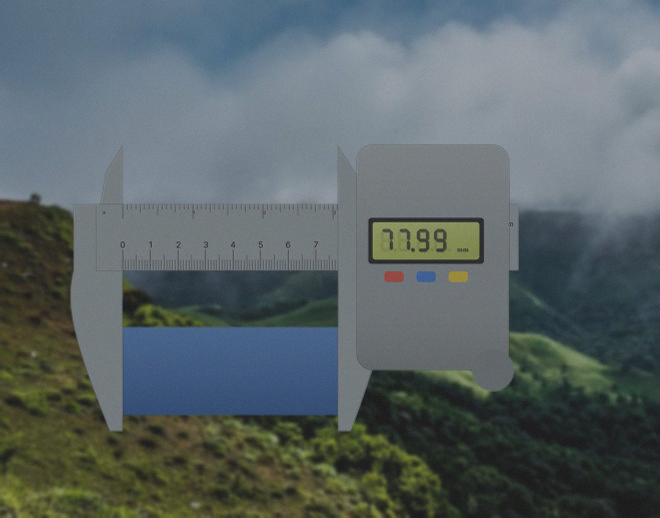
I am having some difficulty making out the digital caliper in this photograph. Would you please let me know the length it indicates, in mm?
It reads 77.99 mm
